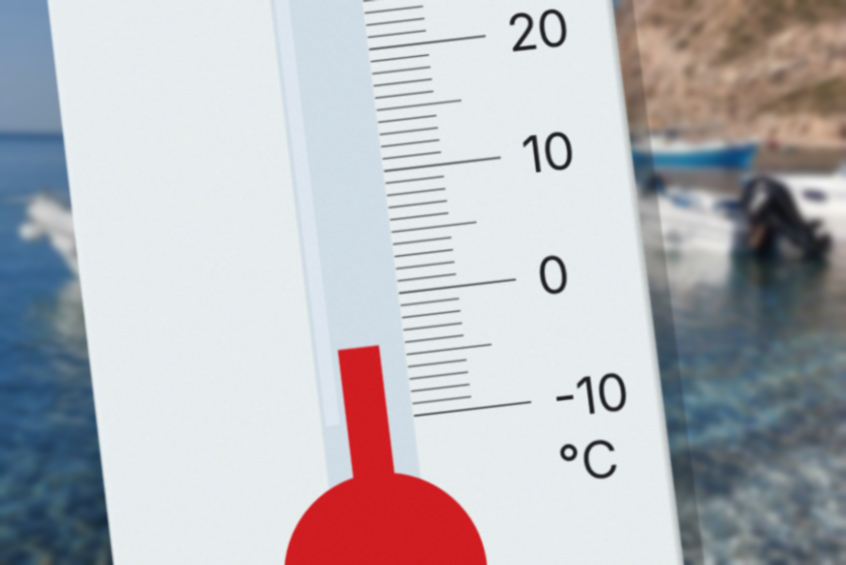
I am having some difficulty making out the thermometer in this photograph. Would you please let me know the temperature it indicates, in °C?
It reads -4 °C
